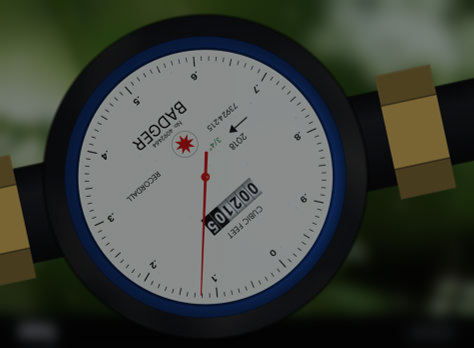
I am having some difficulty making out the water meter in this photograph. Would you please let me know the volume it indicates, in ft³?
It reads 2105.12 ft³
